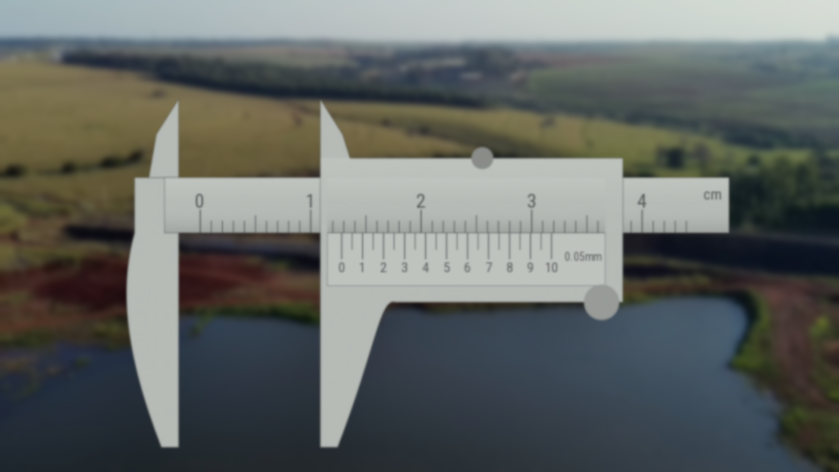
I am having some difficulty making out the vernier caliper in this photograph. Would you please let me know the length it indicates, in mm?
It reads 12.8 mm
